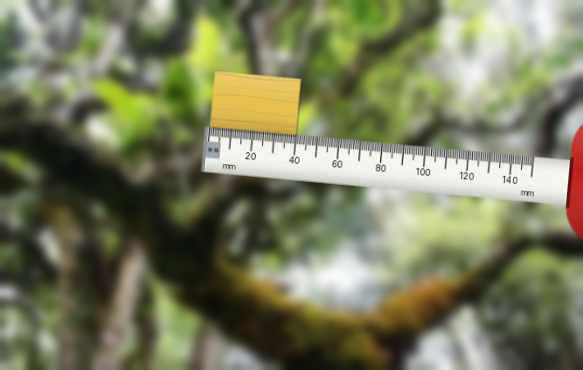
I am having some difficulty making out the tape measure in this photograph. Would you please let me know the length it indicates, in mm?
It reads 40 mm
